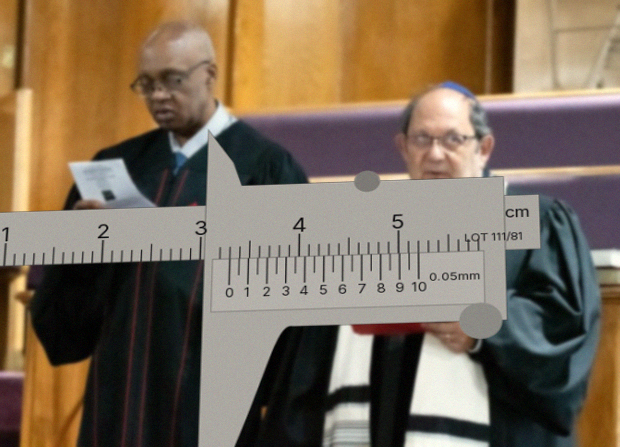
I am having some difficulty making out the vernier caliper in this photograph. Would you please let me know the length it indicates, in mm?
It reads 33.0 mm
